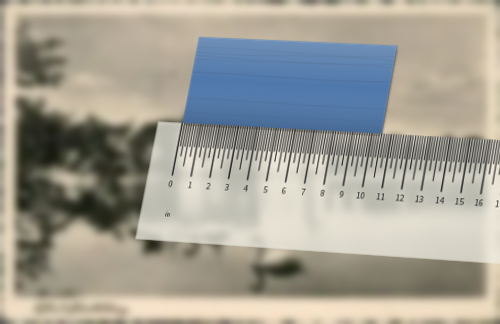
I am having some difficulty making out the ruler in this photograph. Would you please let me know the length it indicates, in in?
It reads 10.5 in
